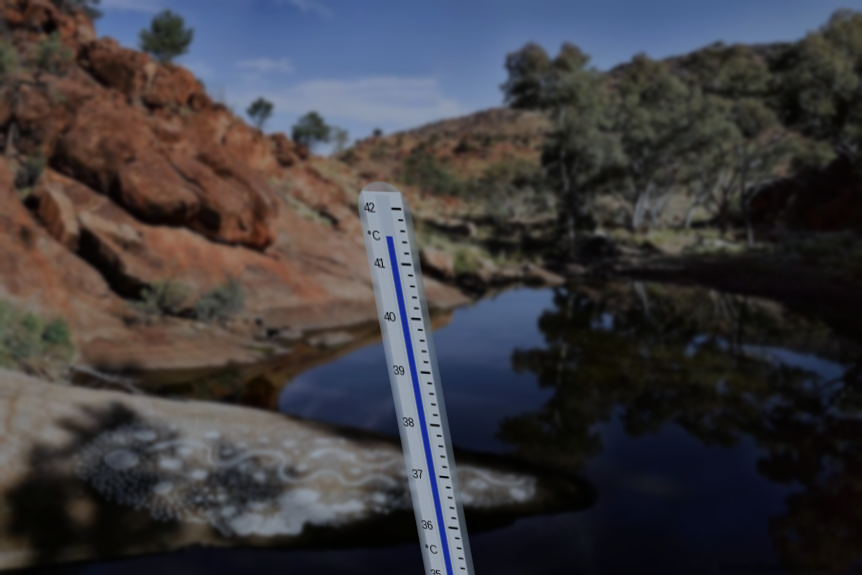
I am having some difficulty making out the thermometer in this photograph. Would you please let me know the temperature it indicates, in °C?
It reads 41.5 °C
